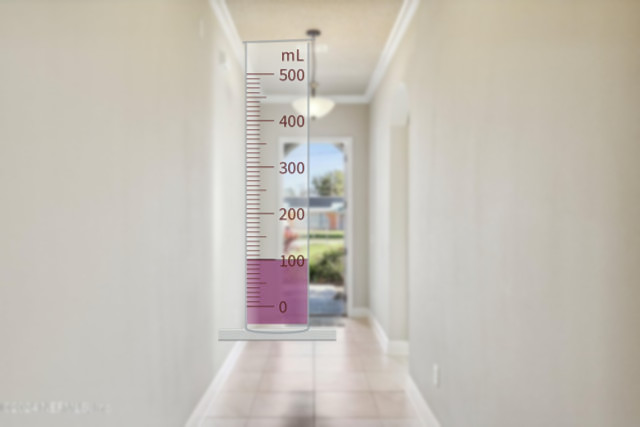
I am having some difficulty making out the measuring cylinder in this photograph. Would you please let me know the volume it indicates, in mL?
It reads 100 mL
